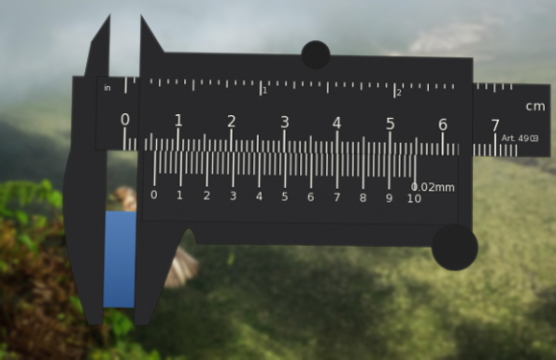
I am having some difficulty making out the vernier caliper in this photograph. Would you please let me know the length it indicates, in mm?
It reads 5.8 mm
